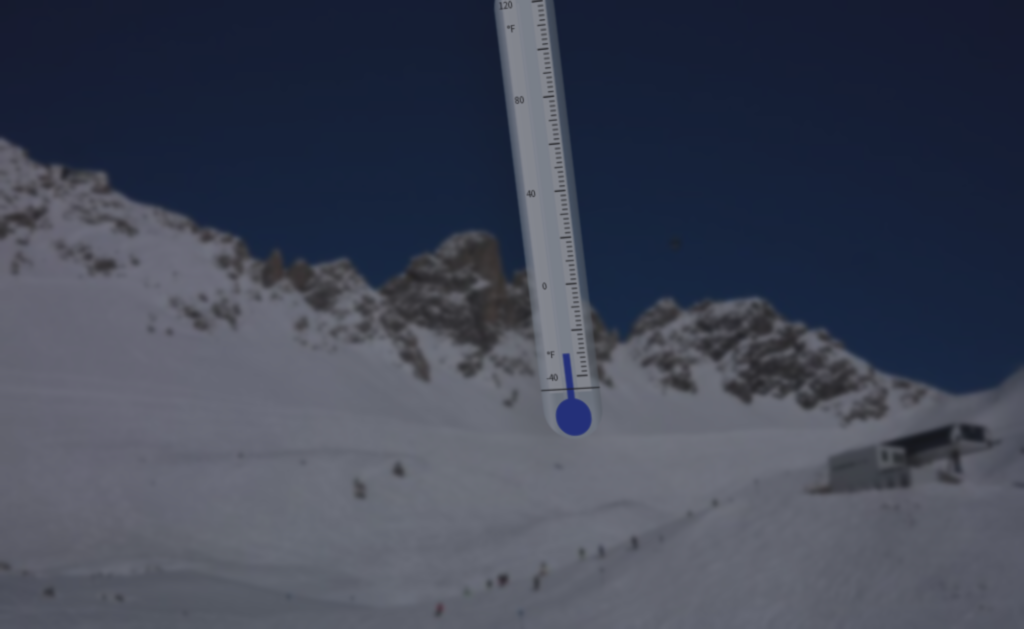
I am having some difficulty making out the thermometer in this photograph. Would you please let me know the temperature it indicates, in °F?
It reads -30 °F
